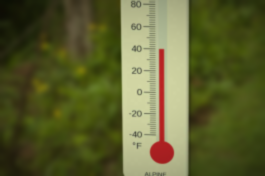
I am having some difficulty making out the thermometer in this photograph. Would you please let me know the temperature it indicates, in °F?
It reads 40 °F
